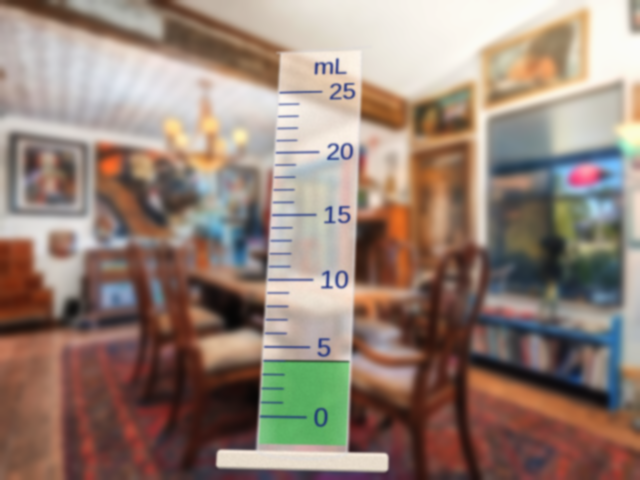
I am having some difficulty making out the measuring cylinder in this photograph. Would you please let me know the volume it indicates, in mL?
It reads 4 mL
